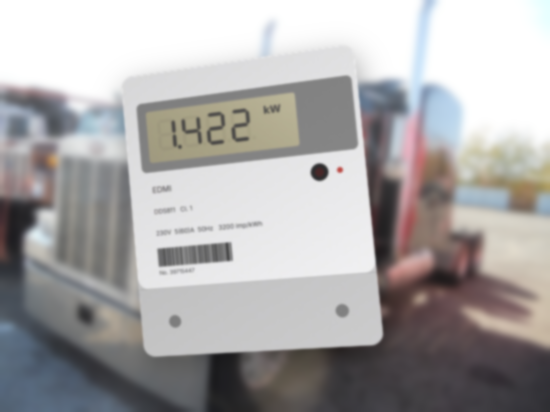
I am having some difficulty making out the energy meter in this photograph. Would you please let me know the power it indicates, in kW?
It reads 1.422 kW
